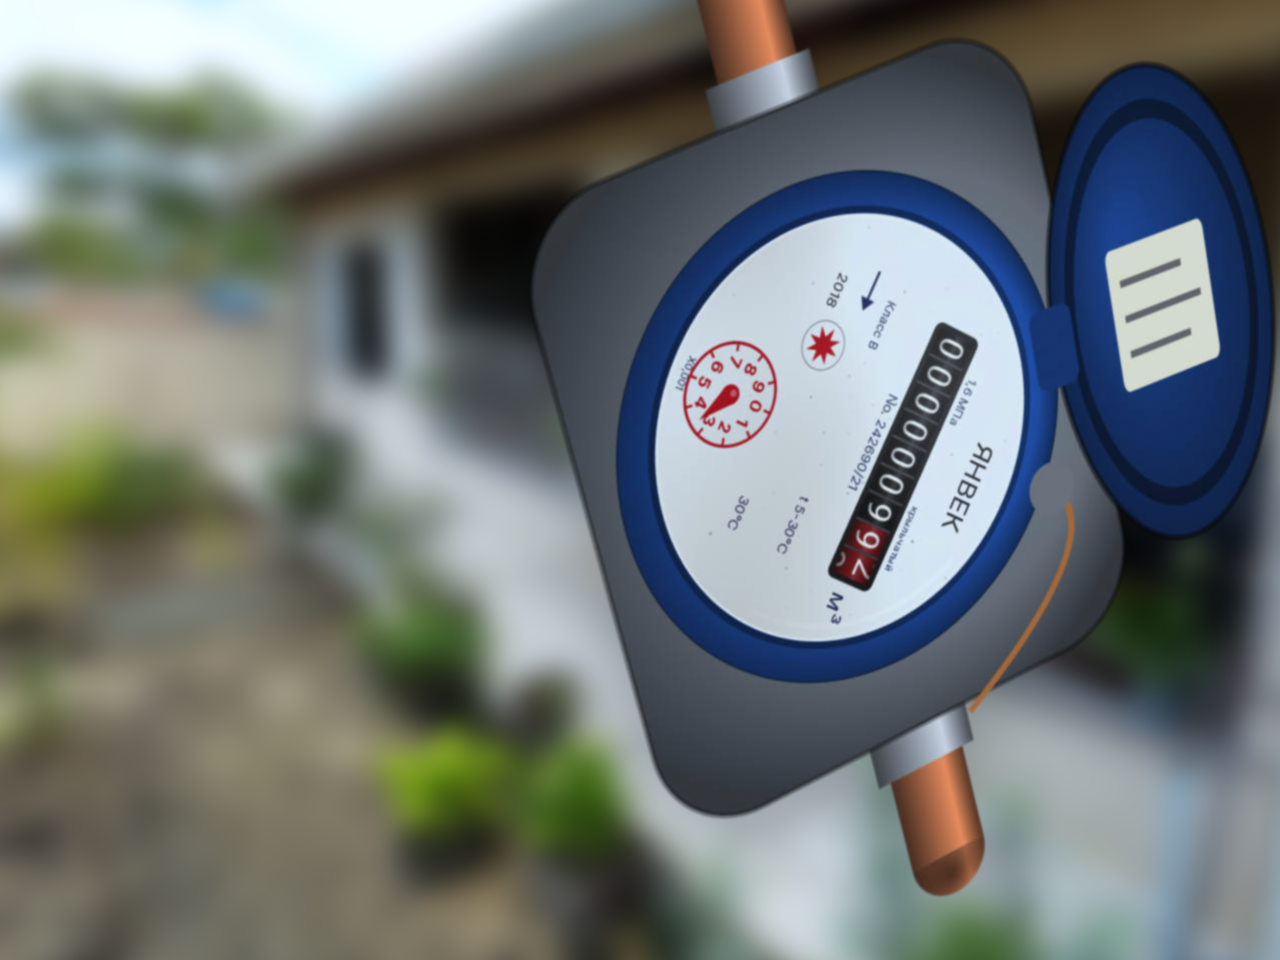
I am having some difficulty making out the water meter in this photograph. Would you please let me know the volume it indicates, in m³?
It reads 9.923 m³
